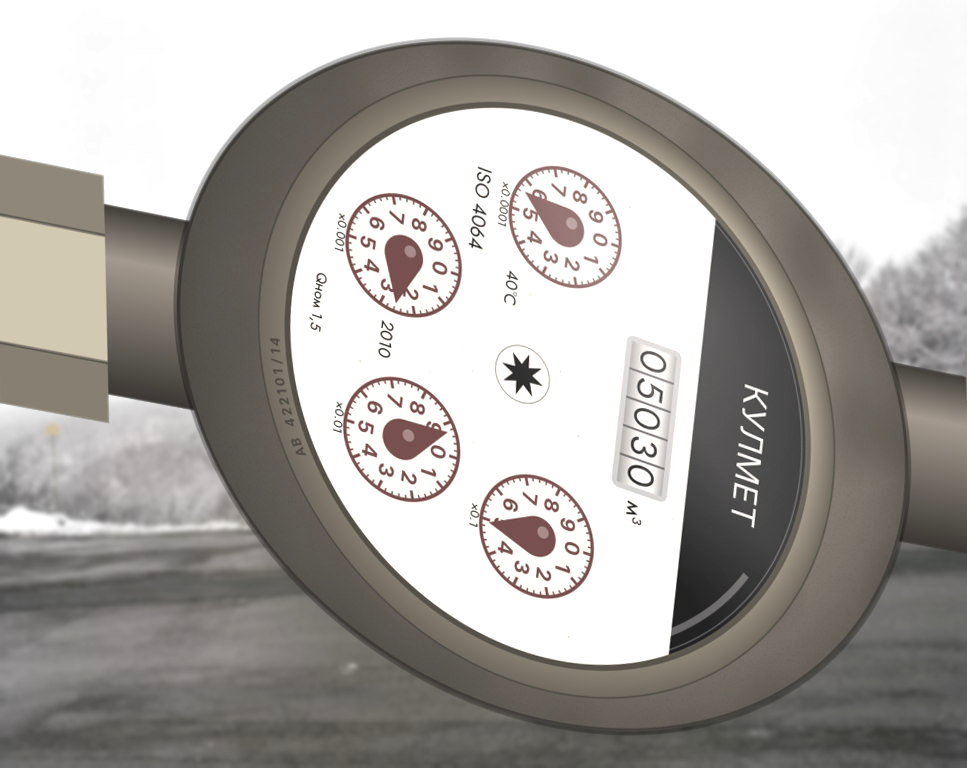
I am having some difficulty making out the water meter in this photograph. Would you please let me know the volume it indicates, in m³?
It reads 5030.4925 m³
